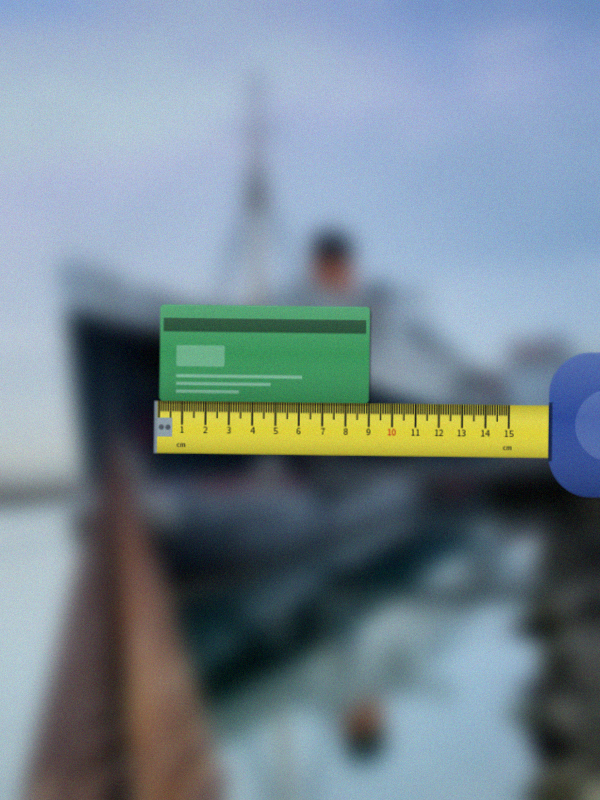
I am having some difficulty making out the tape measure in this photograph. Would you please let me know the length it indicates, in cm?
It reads 9 cm
